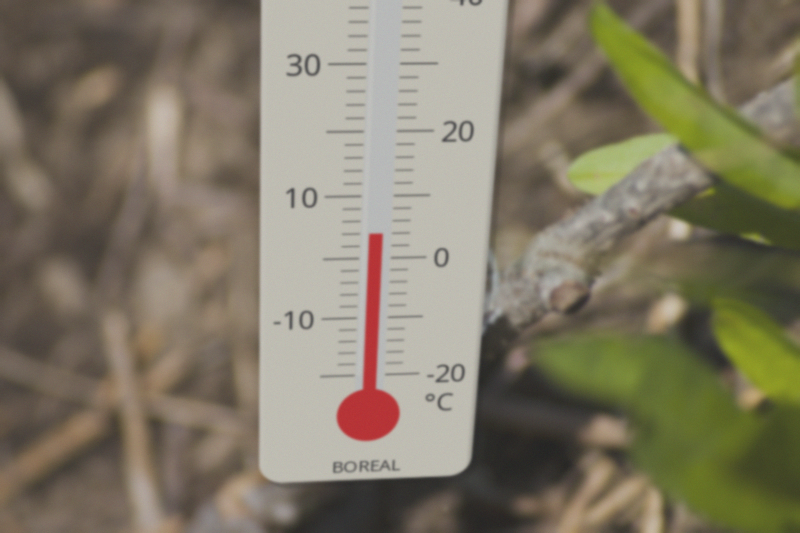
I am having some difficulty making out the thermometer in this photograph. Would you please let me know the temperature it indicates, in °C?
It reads 4 °C
